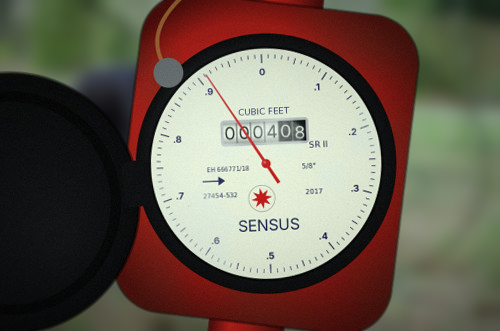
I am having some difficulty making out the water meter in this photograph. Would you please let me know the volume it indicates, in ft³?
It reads 407.91 ft³
